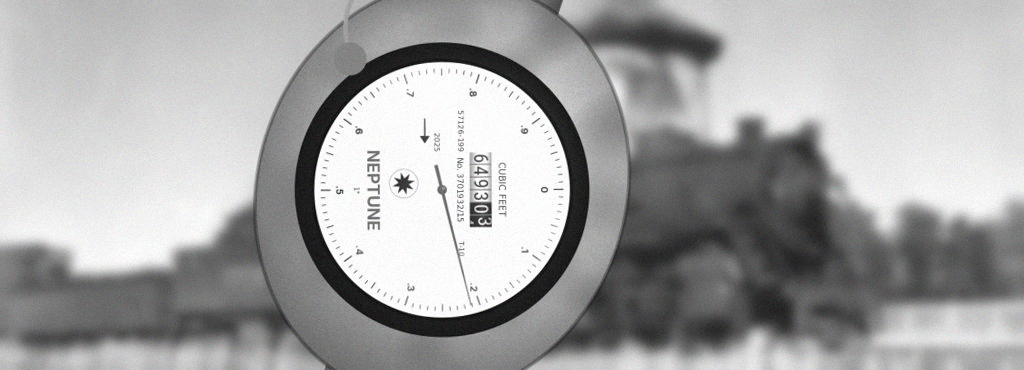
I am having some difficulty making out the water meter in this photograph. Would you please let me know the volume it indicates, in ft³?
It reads 649303.21 ft³
